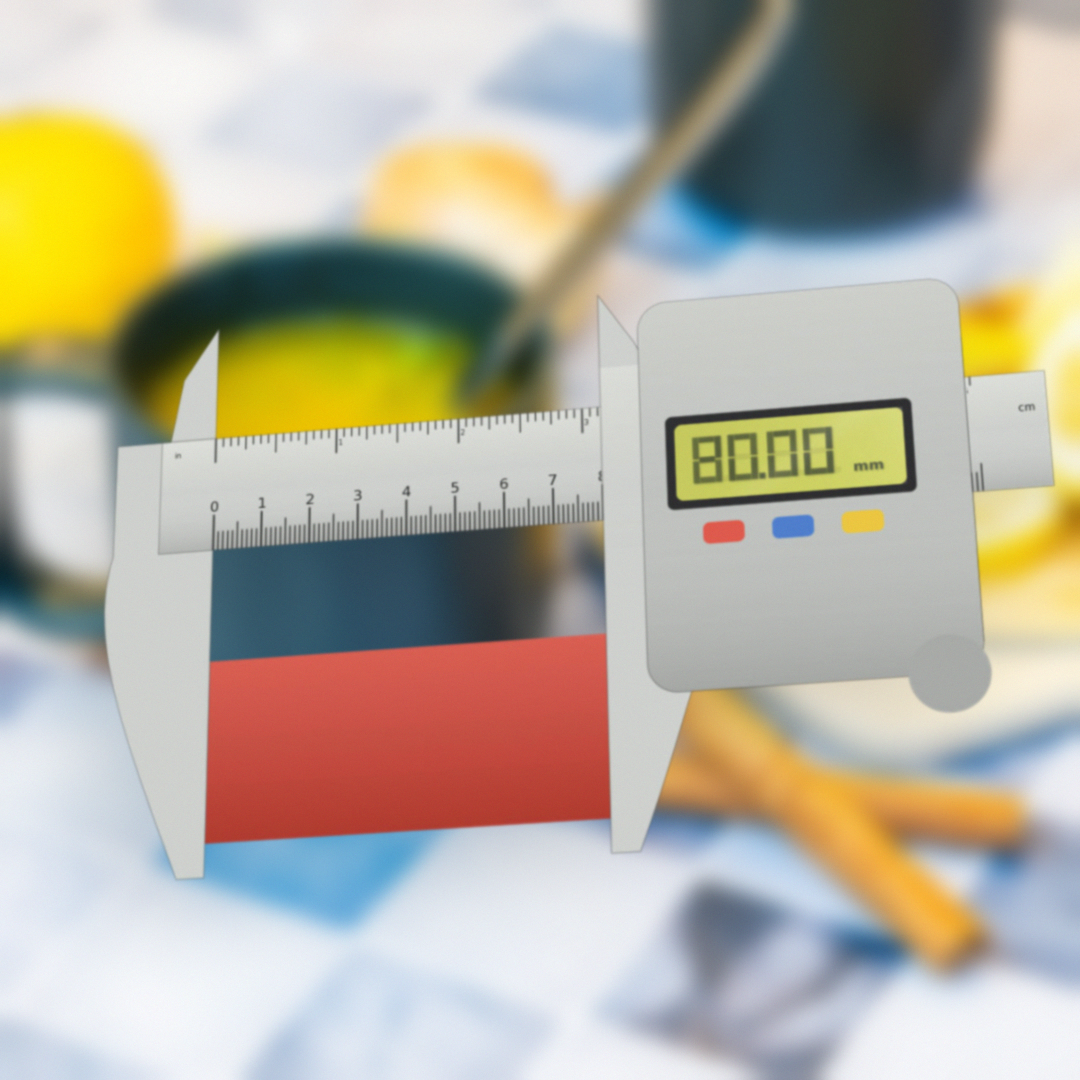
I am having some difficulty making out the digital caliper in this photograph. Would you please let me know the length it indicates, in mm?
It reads 80.00 mm
